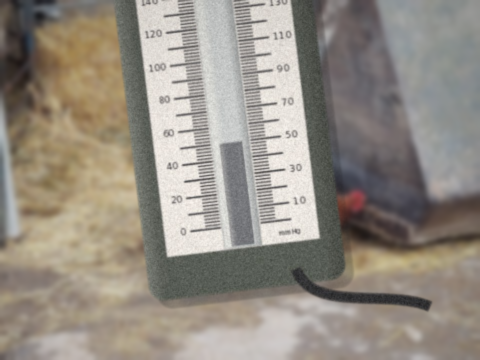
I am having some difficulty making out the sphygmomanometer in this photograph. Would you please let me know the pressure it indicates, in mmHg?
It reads 50 mmHg
